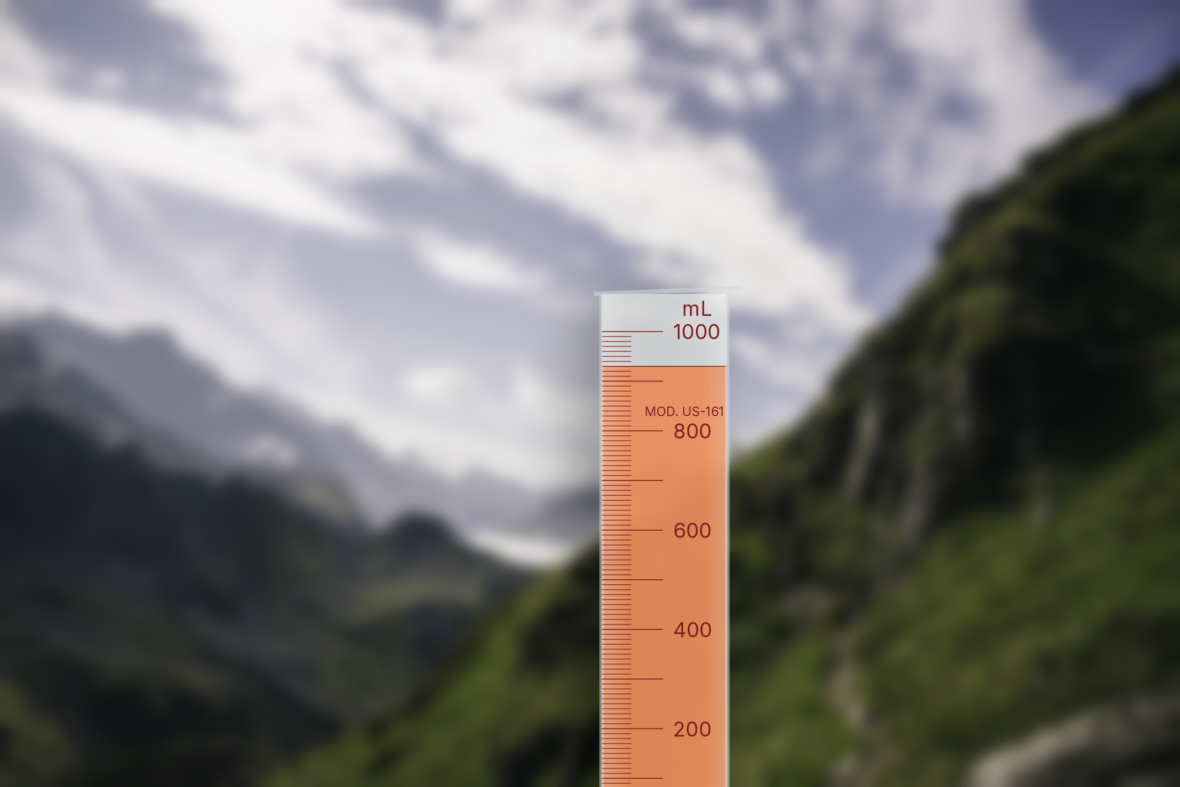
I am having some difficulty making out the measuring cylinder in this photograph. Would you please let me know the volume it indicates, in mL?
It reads 930 mL
